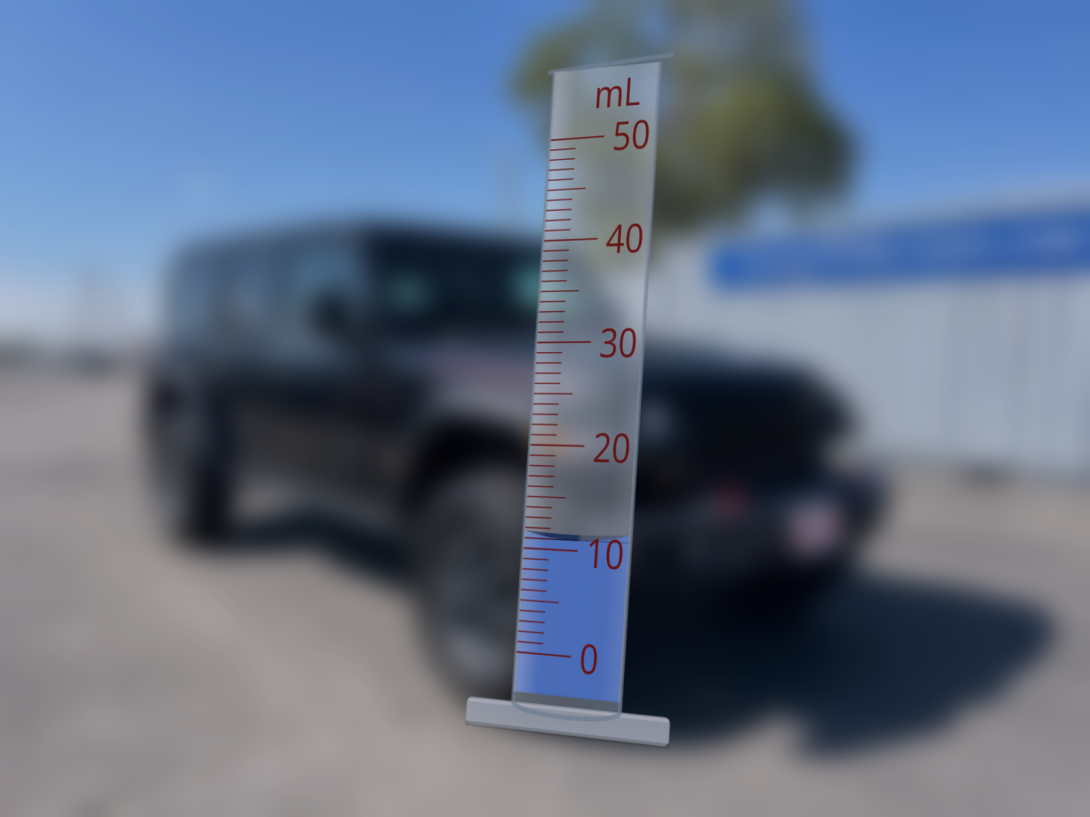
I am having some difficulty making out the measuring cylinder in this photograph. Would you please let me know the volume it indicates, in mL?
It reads 11 mL
